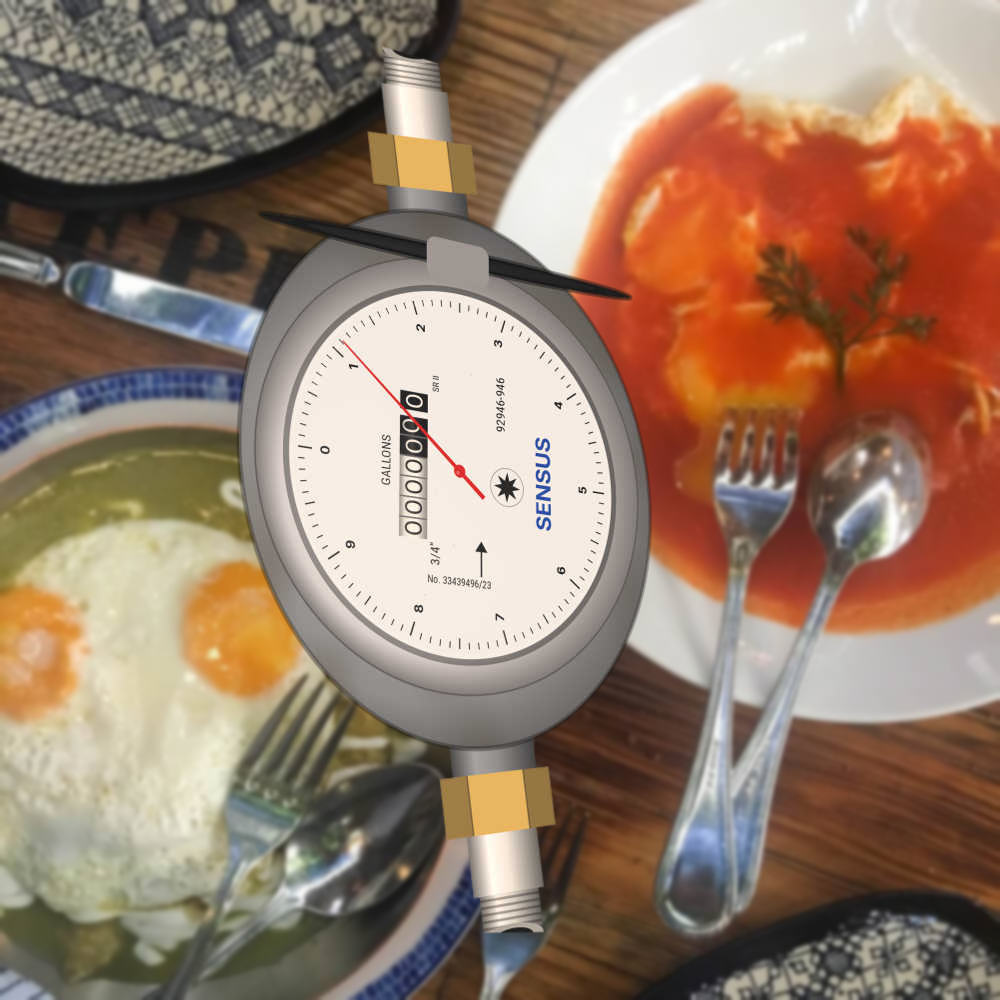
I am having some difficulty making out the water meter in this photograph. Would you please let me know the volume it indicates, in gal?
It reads 1.1 gal
